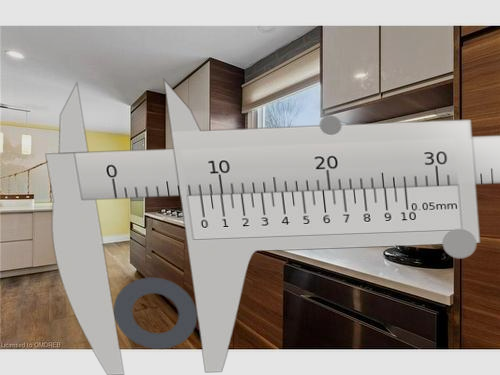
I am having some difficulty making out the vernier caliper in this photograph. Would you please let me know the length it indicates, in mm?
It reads 8.0 mm
